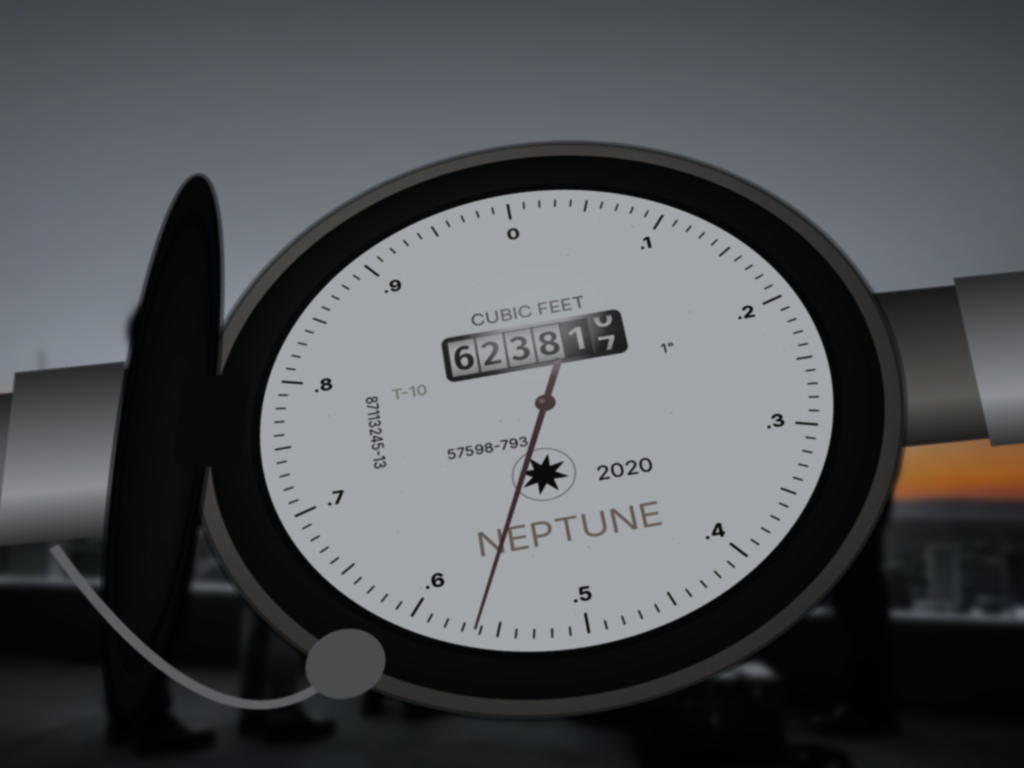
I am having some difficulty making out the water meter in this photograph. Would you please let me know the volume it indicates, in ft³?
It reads 623816.56 ft³
